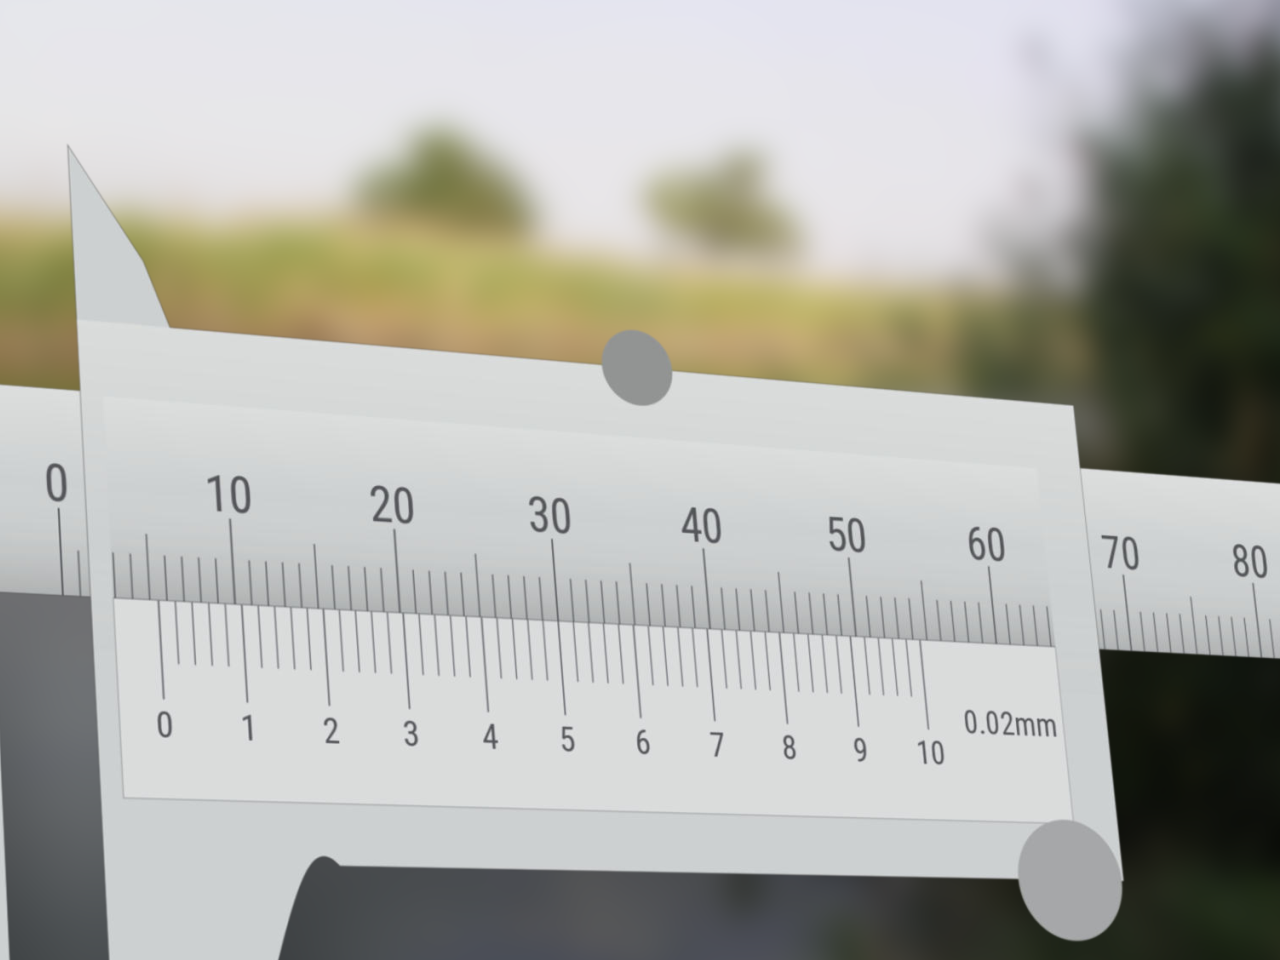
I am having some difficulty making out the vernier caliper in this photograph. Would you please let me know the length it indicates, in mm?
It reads 5.5 mm
